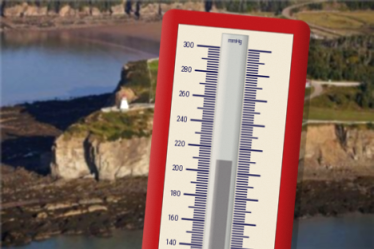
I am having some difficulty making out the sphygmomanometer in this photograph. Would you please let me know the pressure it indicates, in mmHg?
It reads 210 mmHg
